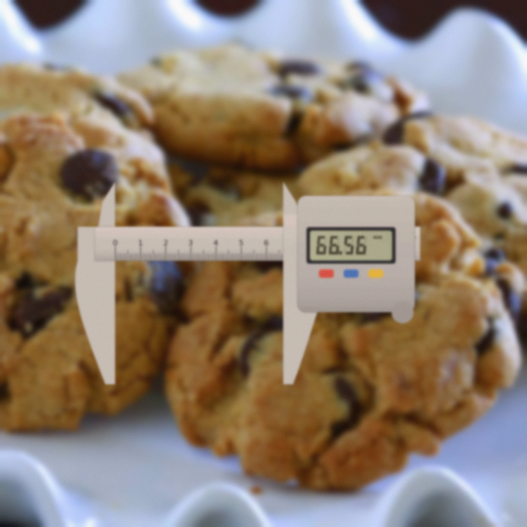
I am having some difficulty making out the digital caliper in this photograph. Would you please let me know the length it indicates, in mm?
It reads 66.56 mm
